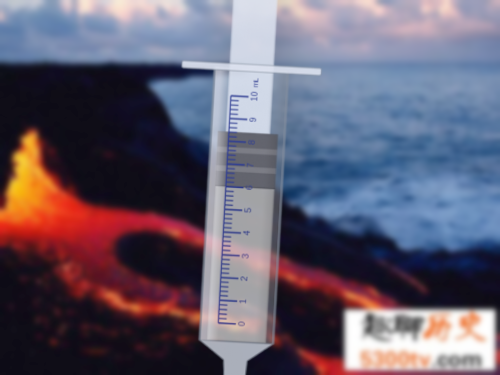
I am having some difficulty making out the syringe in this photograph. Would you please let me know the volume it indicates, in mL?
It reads 6 mL
